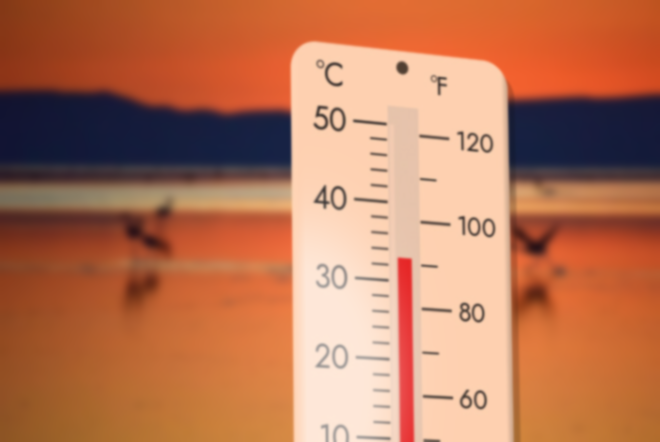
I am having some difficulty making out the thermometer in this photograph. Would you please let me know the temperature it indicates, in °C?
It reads 33 °C
